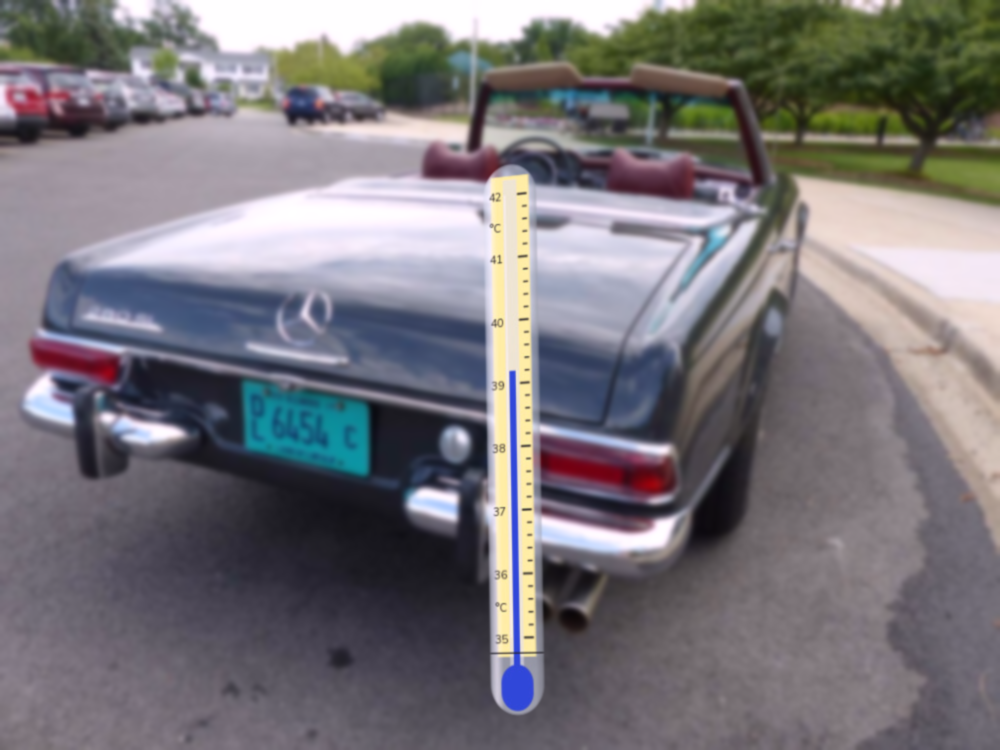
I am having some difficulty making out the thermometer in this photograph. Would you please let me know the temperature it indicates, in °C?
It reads 39.2 °C
